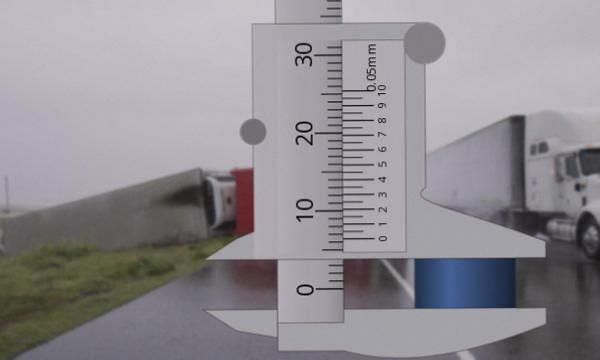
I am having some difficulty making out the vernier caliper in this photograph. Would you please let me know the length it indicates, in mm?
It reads 6.4 mm
